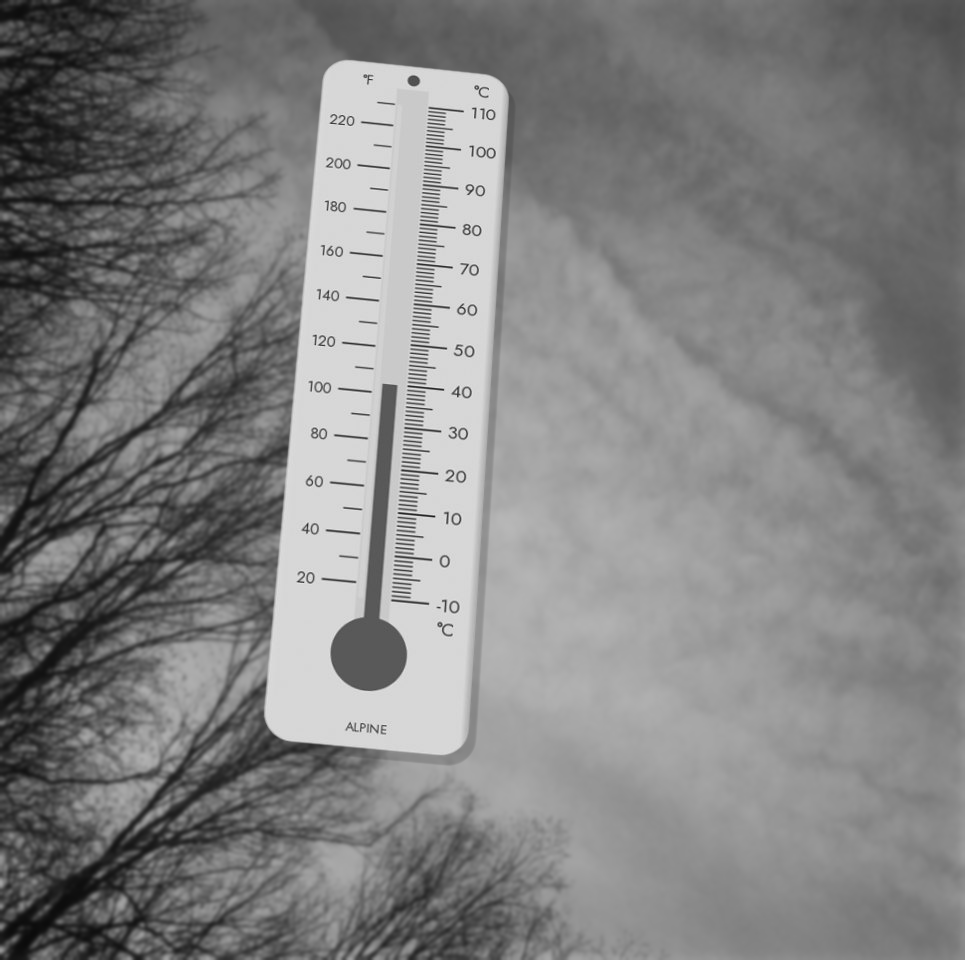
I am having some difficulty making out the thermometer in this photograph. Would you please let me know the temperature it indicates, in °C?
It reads 40 °C
